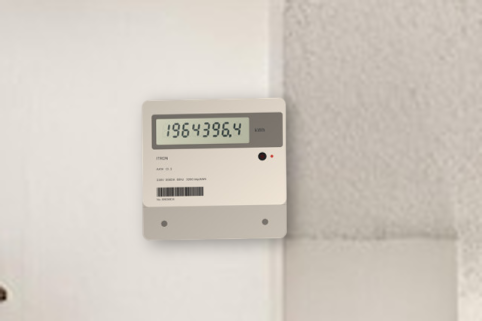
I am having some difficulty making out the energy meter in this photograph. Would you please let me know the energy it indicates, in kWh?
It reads 1964396.4 kWh
